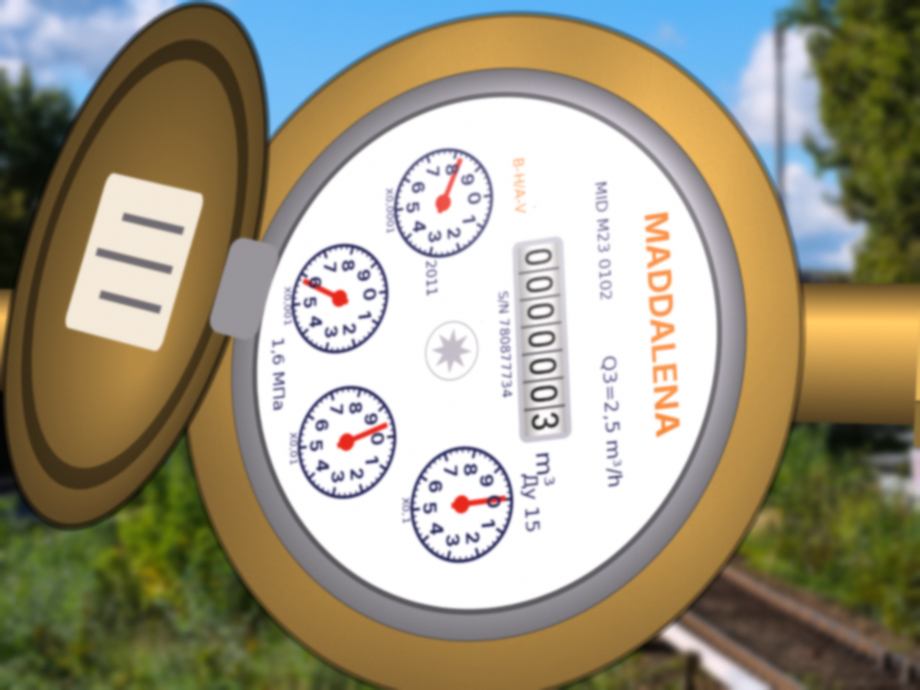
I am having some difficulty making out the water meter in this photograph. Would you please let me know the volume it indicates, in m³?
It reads 2.9958 m³
